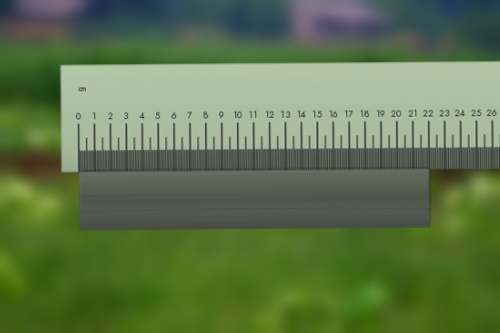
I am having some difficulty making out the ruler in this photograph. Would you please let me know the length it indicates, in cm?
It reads 22 cm
